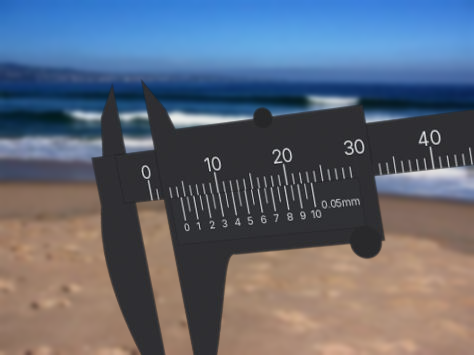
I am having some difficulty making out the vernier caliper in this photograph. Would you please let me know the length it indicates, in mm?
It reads 4.4 mm
